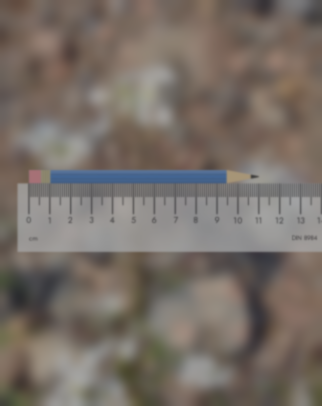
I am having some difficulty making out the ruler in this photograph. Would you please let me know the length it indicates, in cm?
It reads 11 cm
